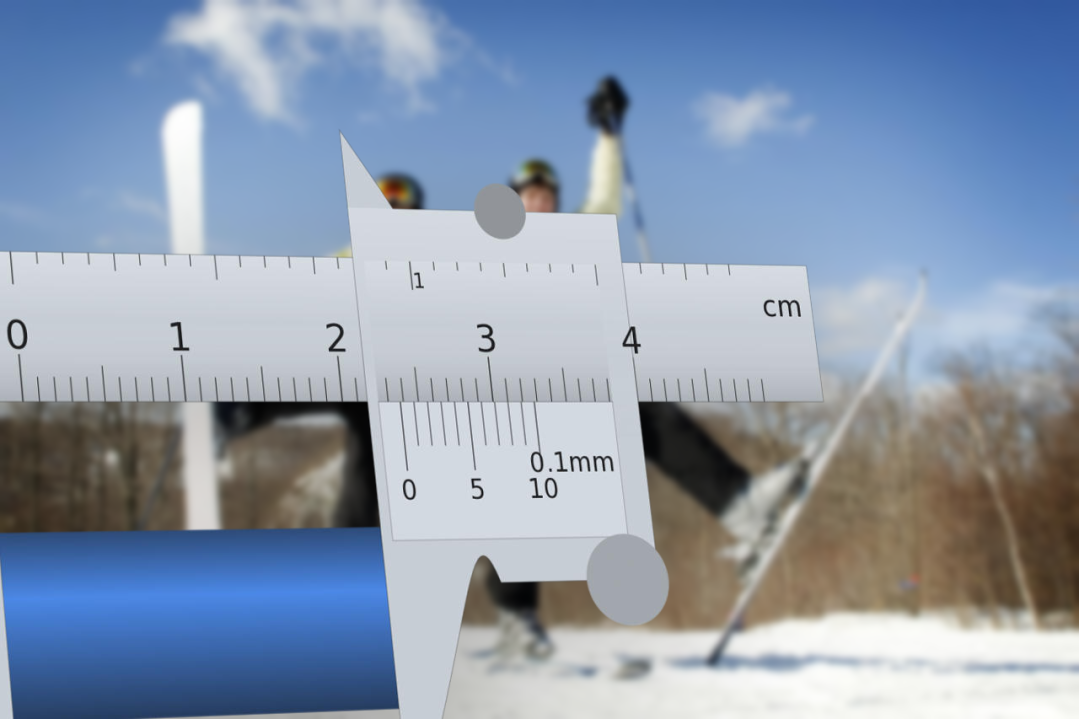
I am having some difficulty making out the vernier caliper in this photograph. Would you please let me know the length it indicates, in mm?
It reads 23.8 mm
